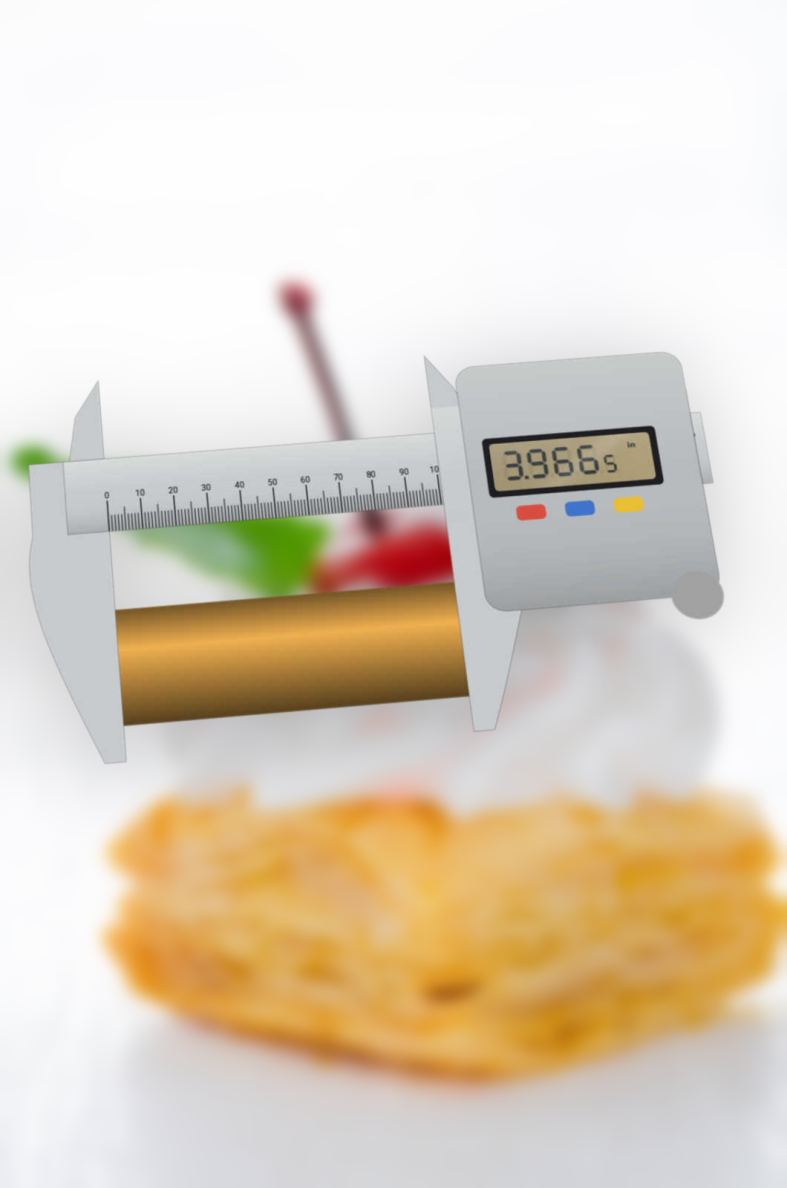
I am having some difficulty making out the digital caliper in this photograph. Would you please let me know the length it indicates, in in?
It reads 3.9665 in
